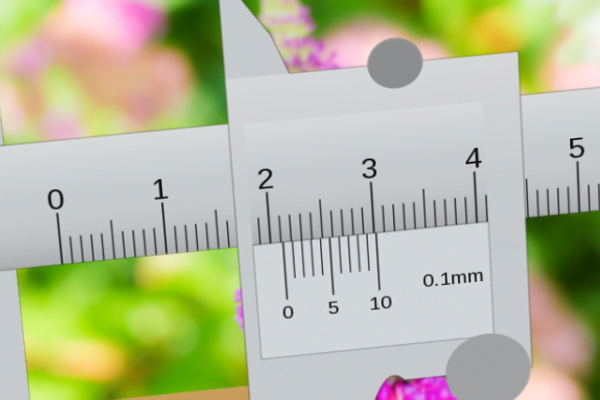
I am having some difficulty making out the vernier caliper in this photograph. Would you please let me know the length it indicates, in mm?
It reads 21.2 mm
